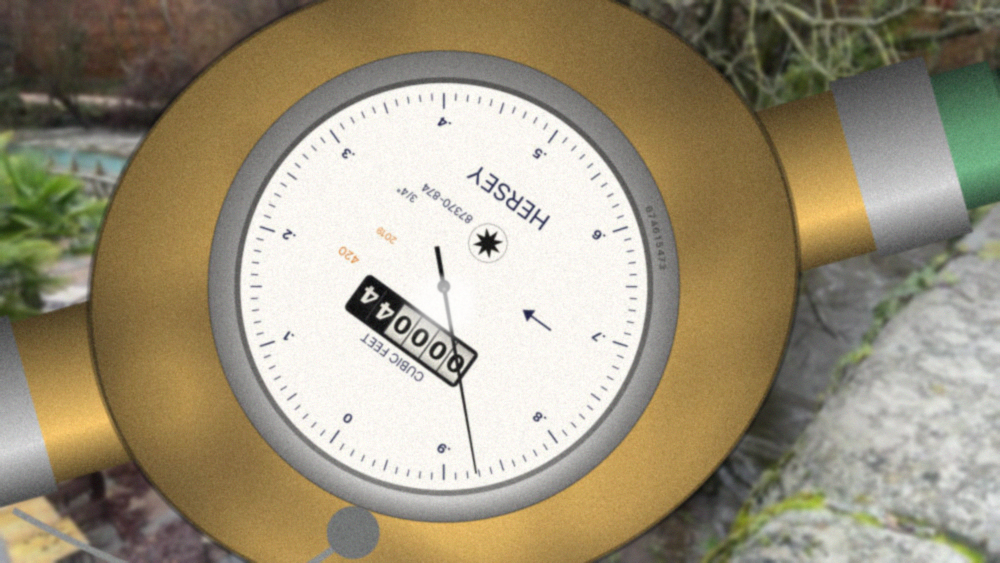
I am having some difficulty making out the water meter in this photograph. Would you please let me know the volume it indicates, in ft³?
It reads 43.87 ft³
